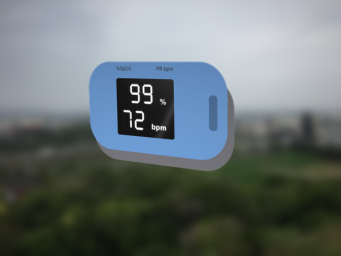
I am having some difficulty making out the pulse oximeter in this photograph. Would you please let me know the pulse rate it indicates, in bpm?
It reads 72 bpm
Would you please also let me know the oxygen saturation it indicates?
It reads 99 %
